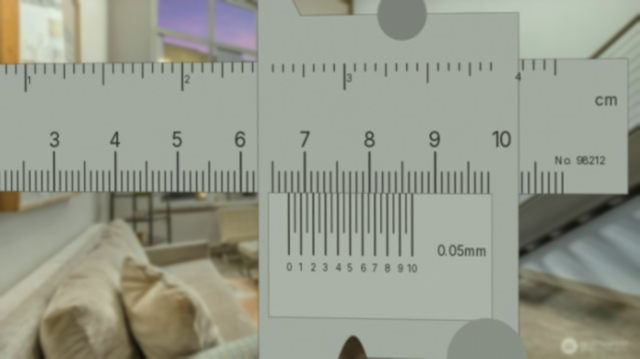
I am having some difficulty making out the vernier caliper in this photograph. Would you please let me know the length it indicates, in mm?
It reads 67.5 mm
